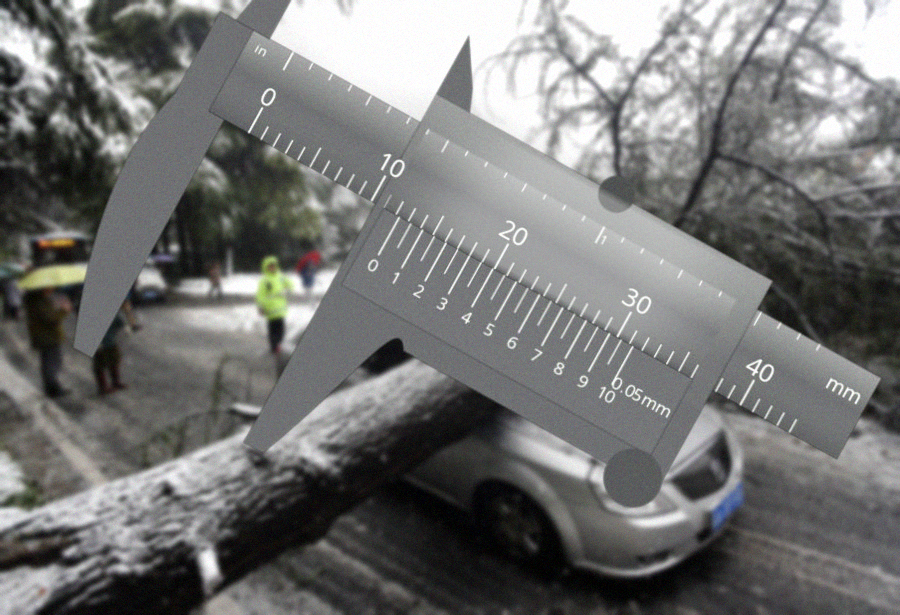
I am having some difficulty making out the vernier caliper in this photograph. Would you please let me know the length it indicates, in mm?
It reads 12.3 mm
